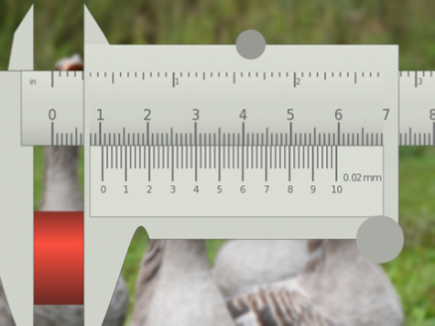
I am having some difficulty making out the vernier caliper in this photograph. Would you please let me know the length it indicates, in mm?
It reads 10.5 mm
